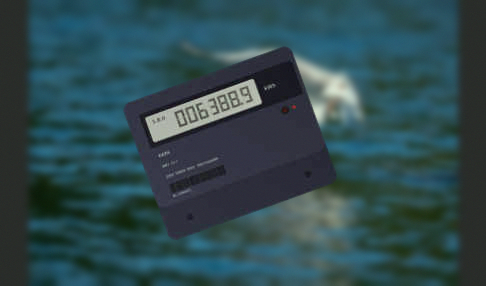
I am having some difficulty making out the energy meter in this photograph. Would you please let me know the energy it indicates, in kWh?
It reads 6388.9 kWh
